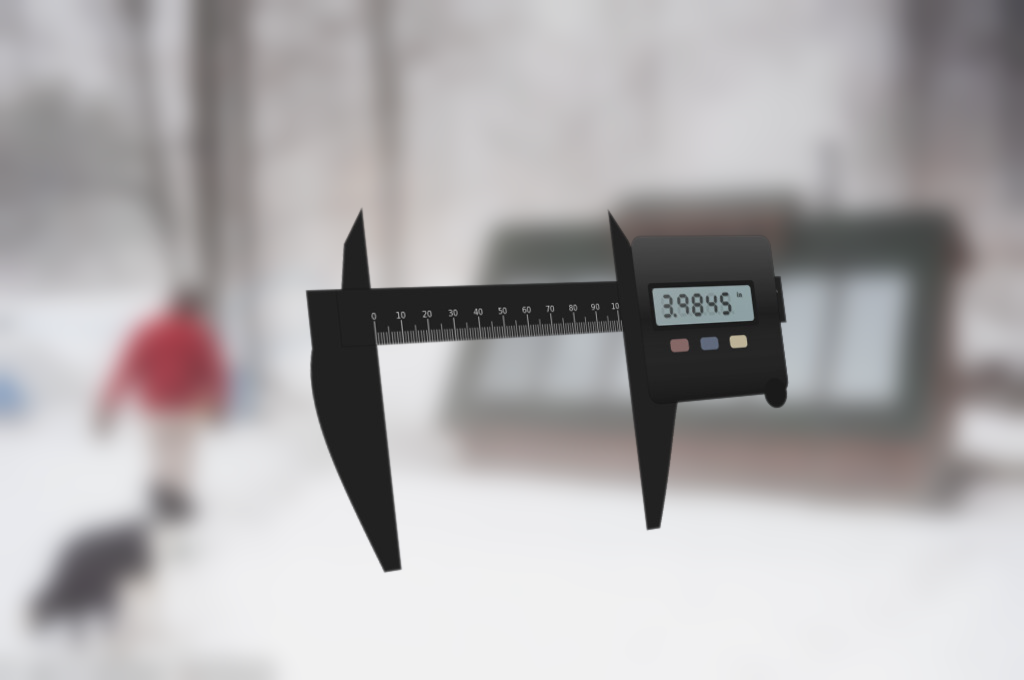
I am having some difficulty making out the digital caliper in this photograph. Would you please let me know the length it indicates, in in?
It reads 3.9845 in
